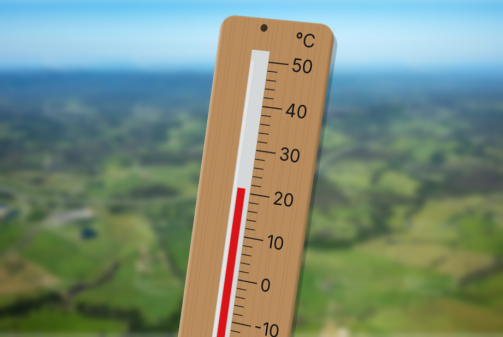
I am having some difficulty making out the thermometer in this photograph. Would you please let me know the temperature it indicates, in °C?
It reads 21 °C
